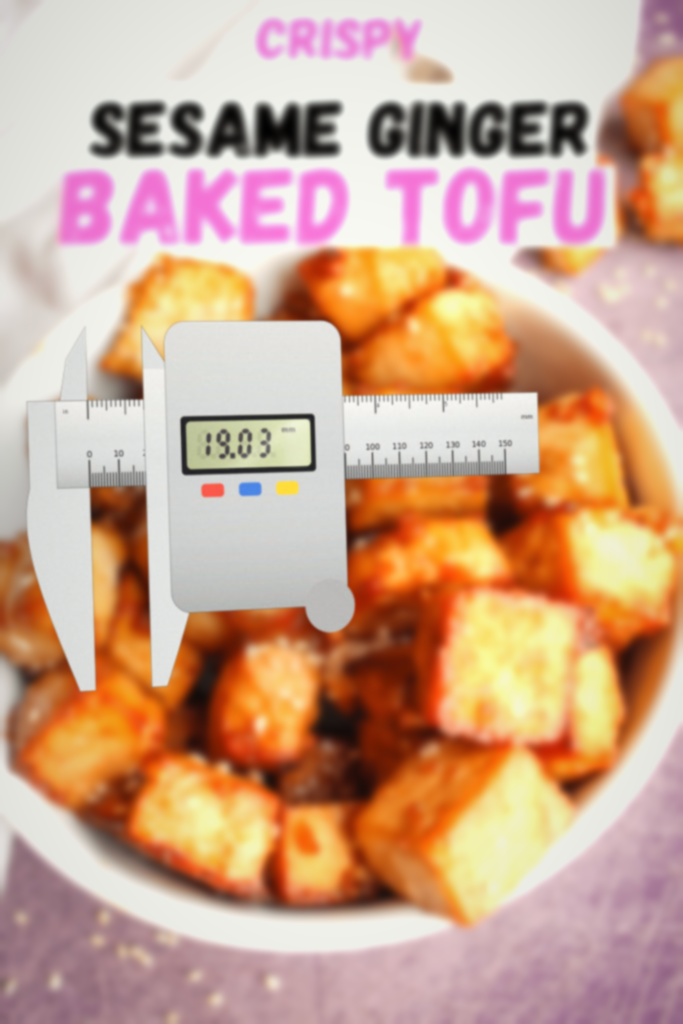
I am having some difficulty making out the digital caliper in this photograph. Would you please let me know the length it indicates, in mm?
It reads 19.03 mm
